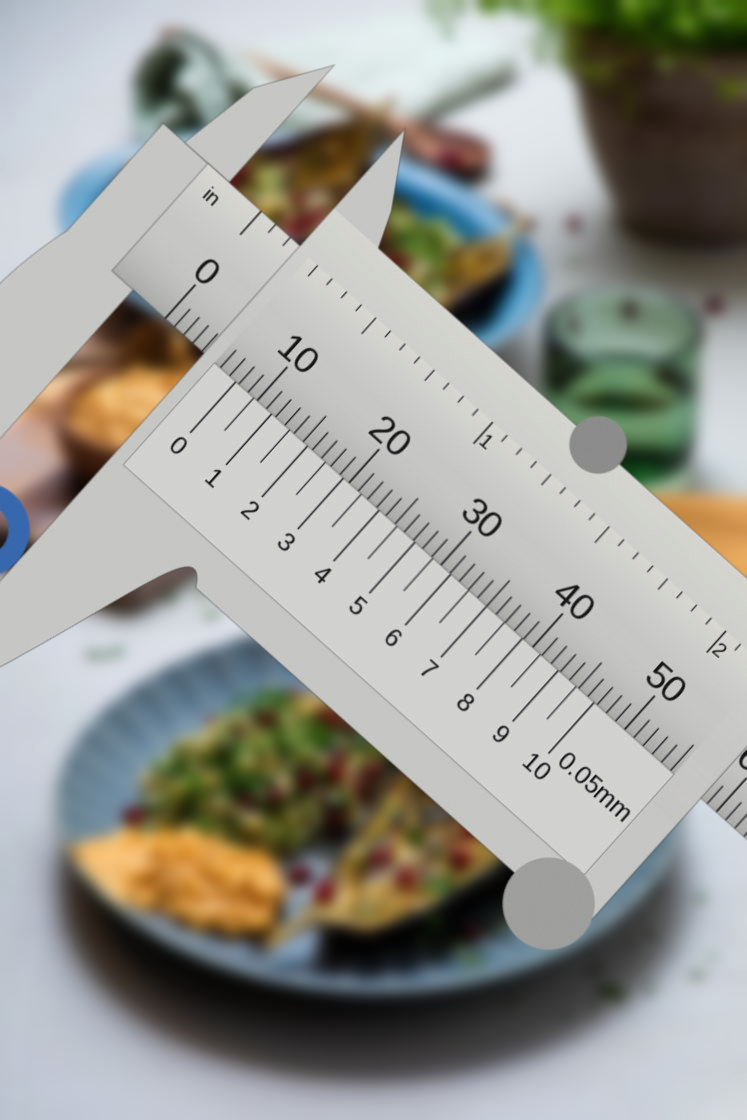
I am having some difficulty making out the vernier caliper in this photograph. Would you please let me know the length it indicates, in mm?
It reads 7.7 mm
